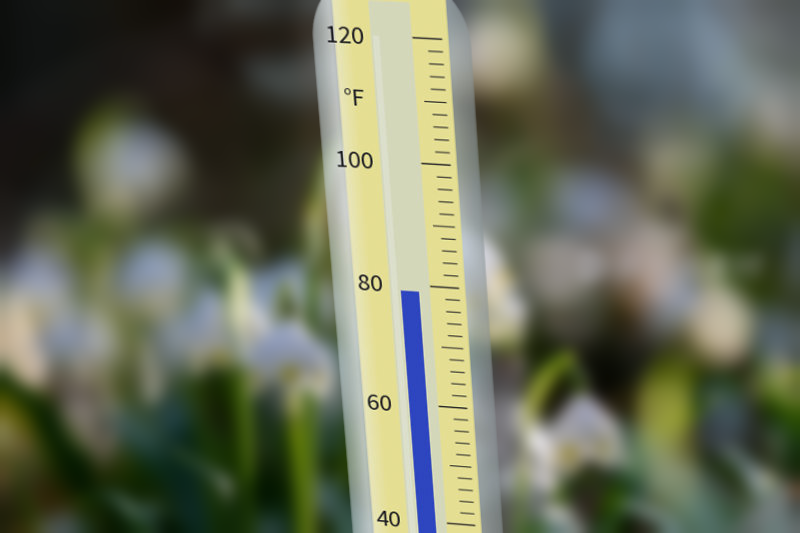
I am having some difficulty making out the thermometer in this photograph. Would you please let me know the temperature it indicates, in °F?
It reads 79 °F
